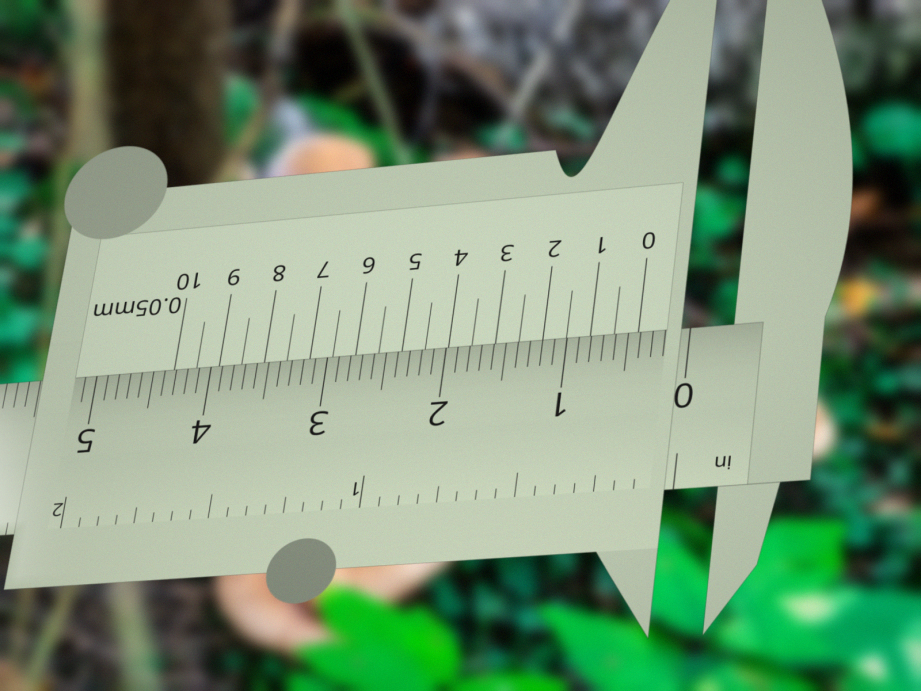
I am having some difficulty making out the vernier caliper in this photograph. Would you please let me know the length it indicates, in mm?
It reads 4.2 mm
